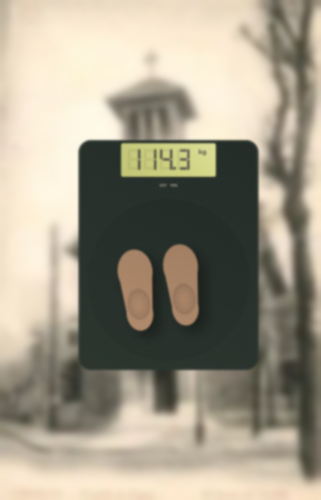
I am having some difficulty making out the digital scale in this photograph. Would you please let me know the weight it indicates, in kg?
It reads 114.3 kg
